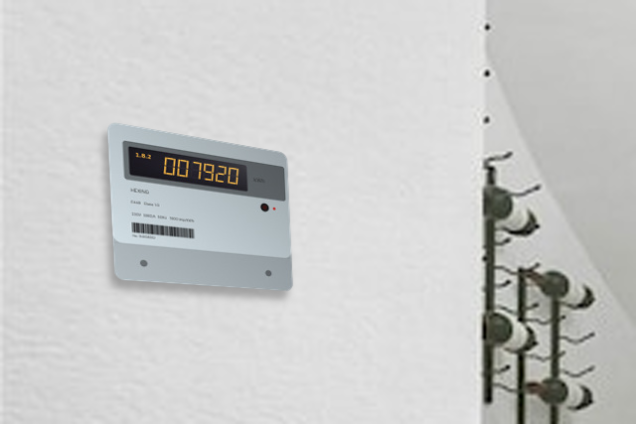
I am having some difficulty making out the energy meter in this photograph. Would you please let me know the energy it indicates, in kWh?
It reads 7920 kWh
